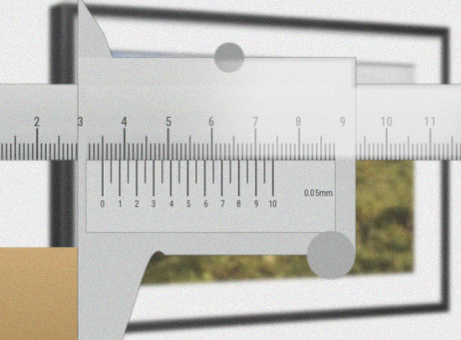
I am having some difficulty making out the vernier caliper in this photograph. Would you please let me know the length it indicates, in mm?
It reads 35.0 mm
